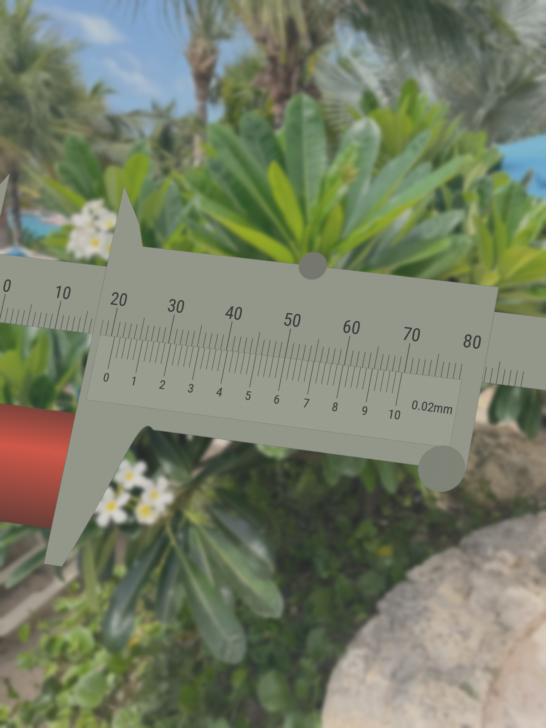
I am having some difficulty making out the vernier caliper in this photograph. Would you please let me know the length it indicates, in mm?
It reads 20.6 mm
